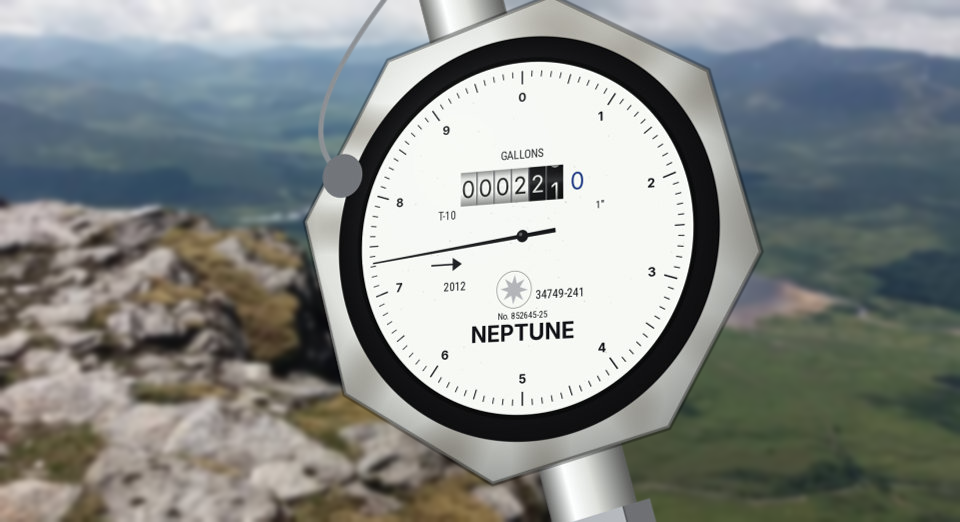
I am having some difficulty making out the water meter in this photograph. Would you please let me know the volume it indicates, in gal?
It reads 2207.3 gal
